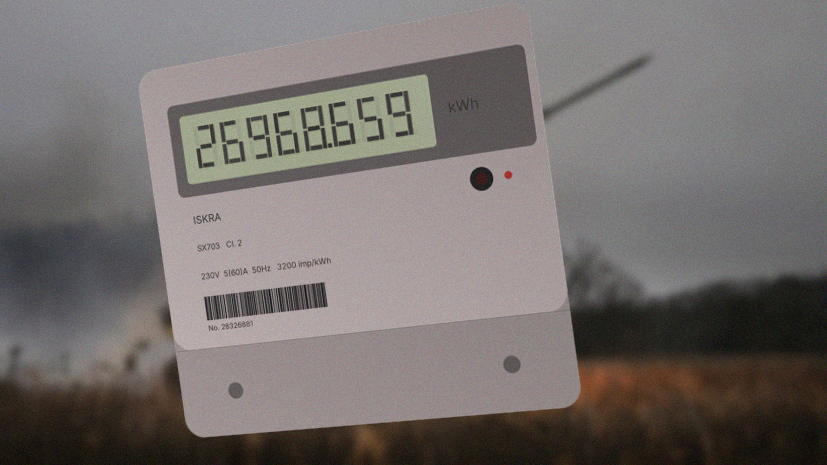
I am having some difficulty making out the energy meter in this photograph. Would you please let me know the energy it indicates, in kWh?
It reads 26968.659 kWh
